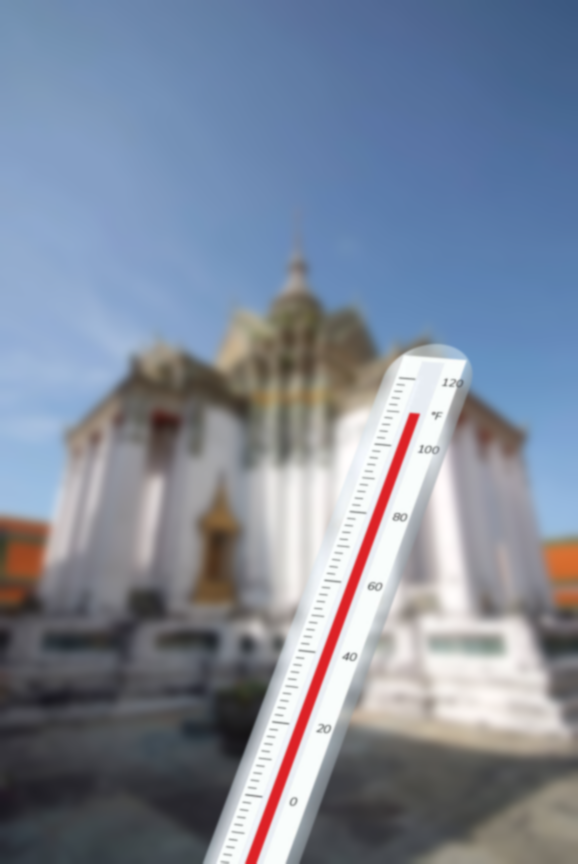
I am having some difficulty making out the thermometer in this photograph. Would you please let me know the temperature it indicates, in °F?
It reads 110 °F
